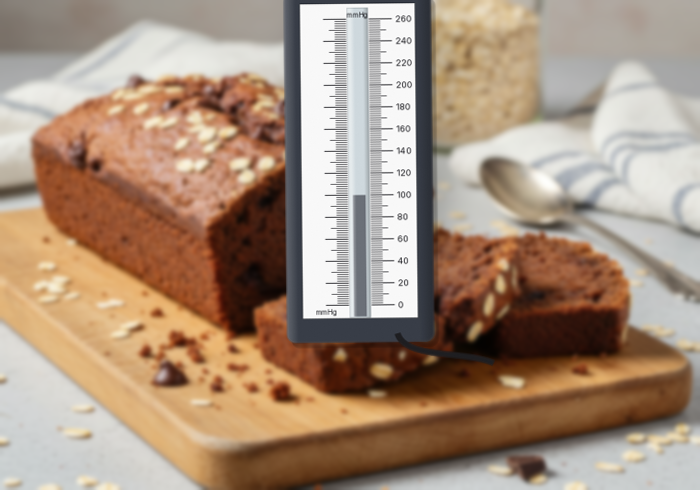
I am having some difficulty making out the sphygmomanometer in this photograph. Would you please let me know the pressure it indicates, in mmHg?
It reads 100 mmHg
